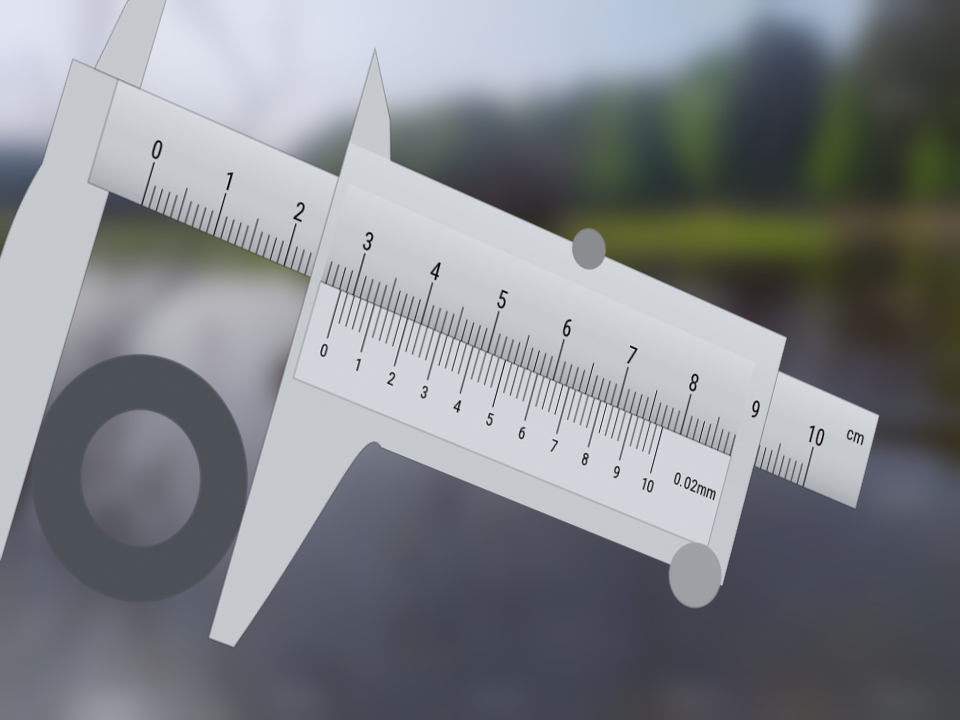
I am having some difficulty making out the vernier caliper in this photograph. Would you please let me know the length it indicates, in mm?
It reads 28.2 mm
